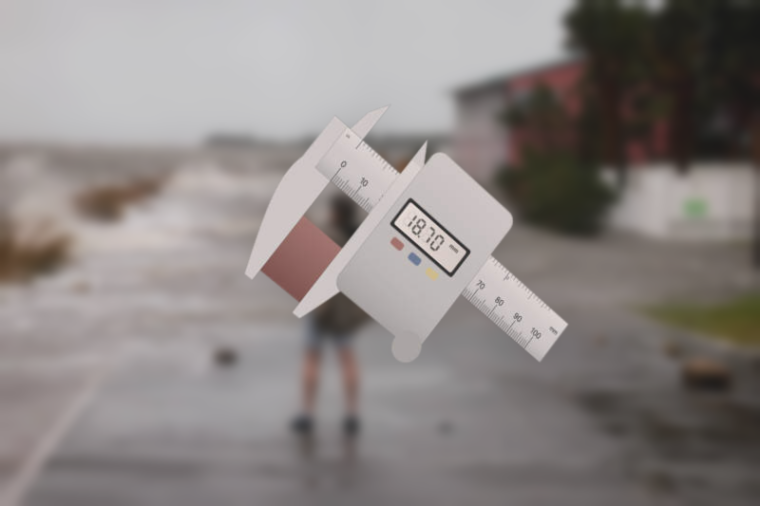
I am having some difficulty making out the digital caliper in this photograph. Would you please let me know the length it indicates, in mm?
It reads 18.70 mm
